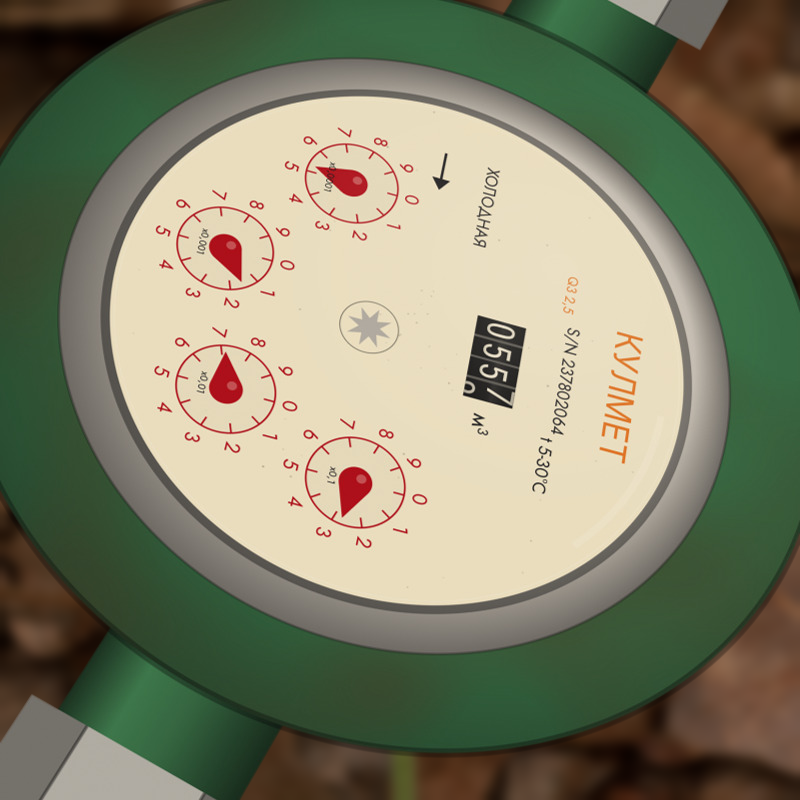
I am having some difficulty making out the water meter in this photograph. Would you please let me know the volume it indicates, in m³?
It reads 557.2715 m³
